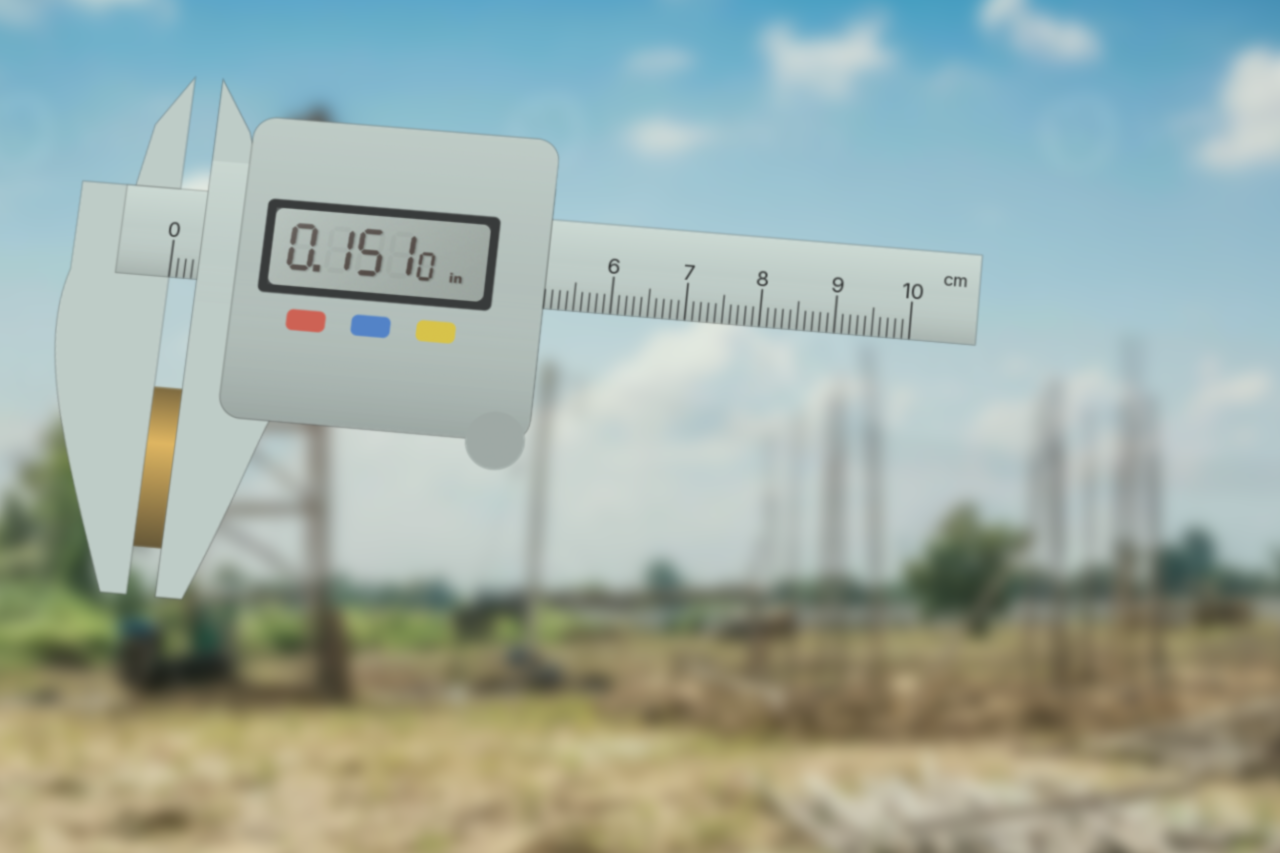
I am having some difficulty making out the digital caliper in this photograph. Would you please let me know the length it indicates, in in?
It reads 0.1510 in
